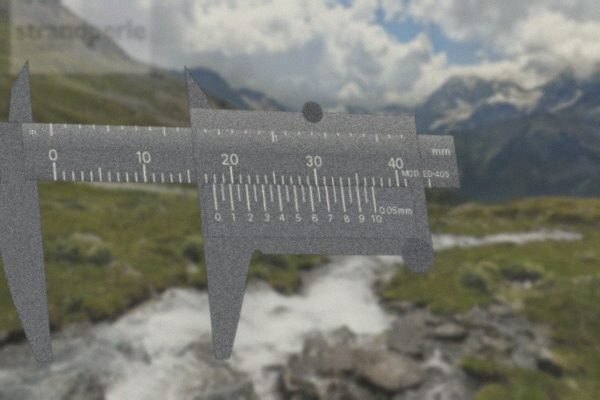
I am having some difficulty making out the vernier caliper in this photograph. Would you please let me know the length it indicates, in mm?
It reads 17.8 mm
